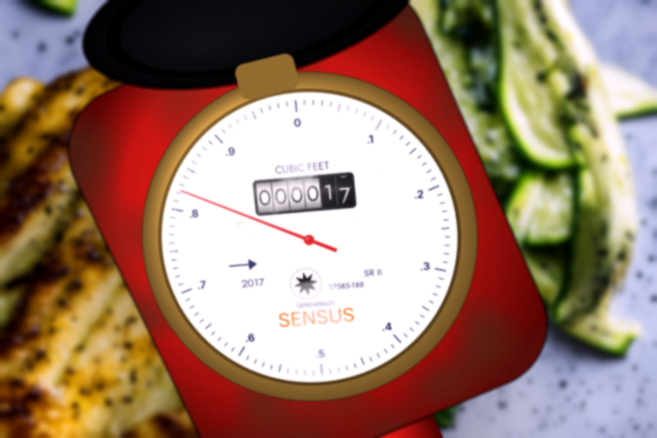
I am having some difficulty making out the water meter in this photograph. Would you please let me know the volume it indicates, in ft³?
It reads 16.82 ft³
